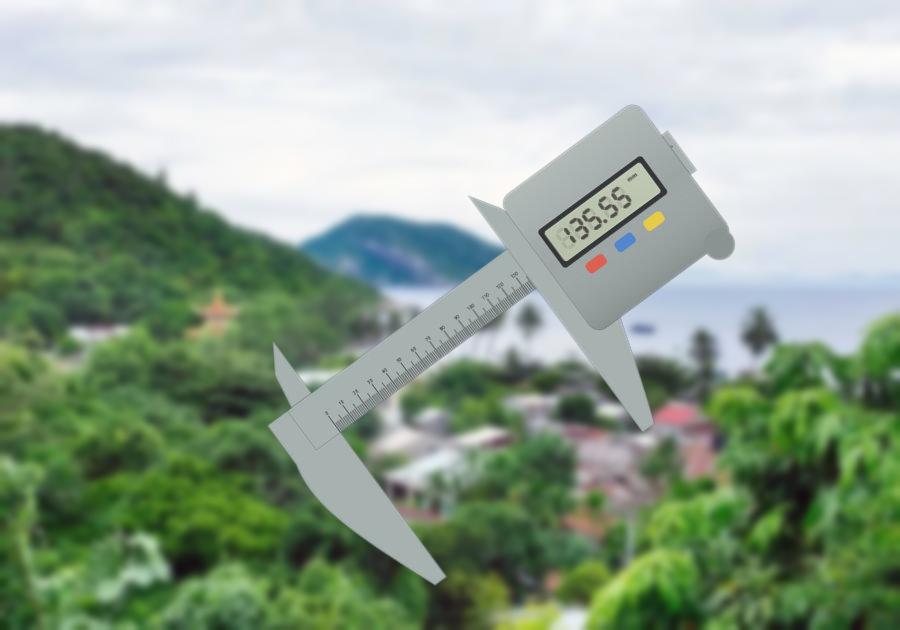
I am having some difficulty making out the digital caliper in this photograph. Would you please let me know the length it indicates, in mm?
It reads 135.55 mm
